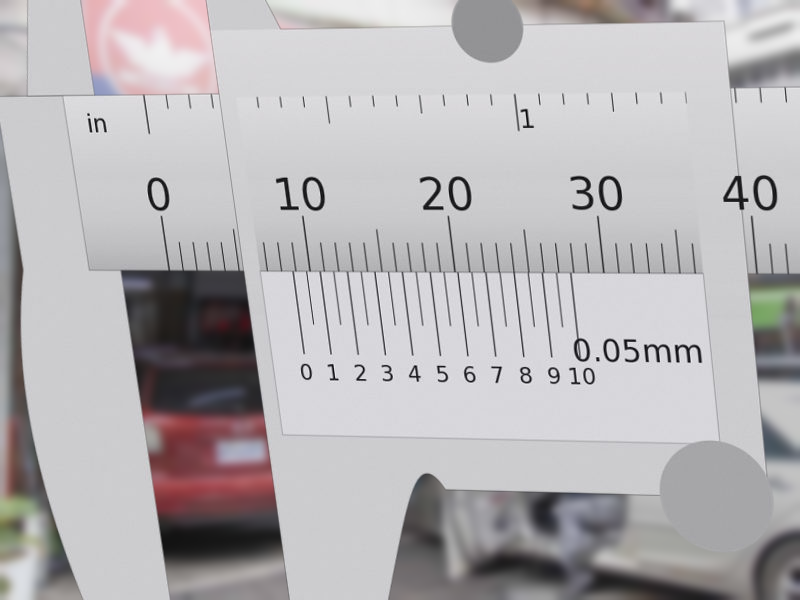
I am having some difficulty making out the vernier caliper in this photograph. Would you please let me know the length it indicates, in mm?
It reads 8.8 mm
